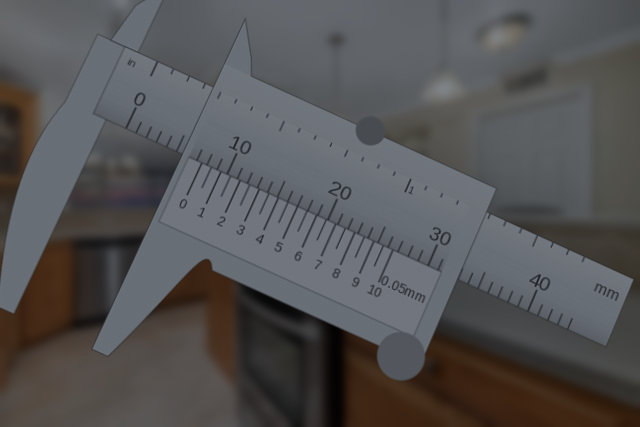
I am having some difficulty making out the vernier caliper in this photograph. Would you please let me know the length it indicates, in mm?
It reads 7.5 mm
